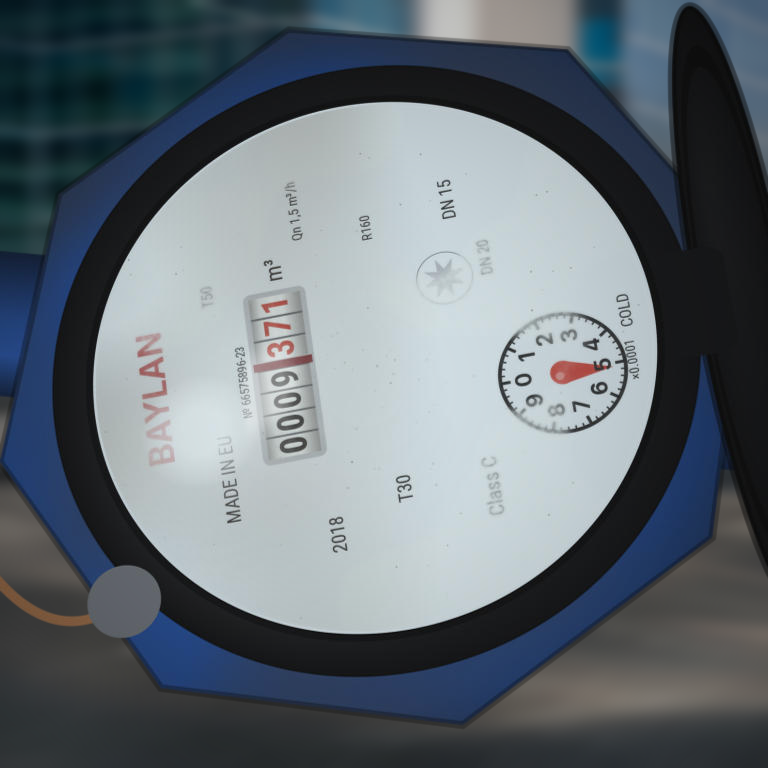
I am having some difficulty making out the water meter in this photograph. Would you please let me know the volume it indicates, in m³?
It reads 9.3715 m³
